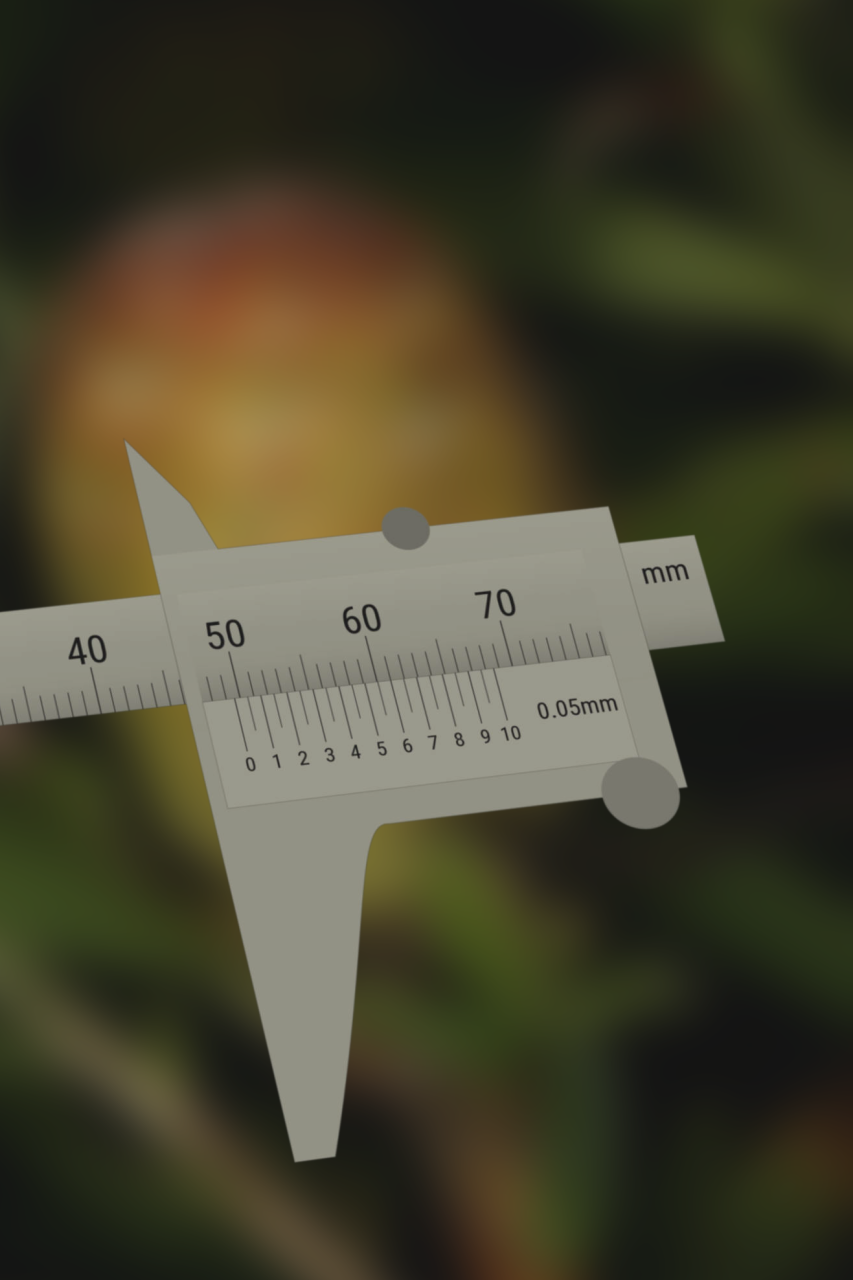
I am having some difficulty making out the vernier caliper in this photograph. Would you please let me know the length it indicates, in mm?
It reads 49.6 mm
